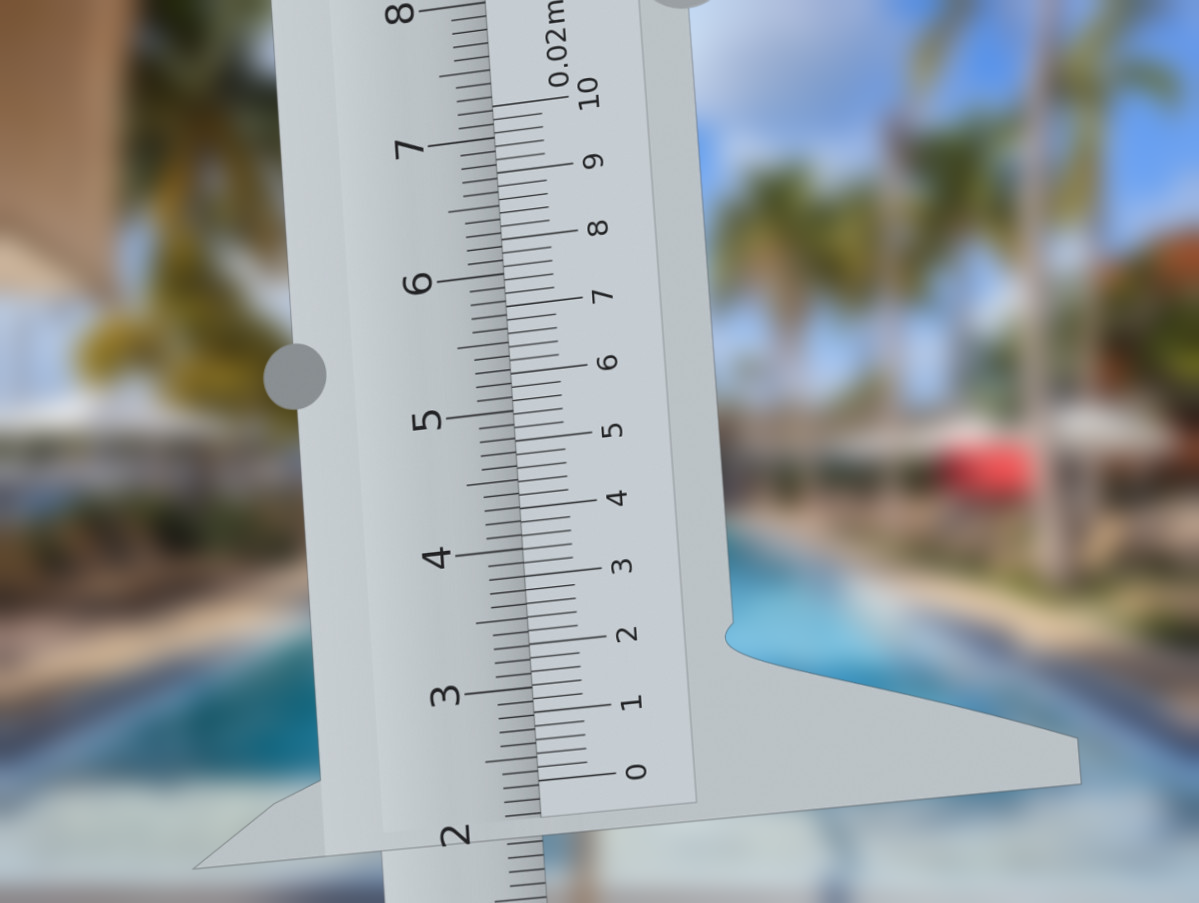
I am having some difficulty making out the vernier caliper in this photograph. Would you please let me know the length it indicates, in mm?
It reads 23.3 mm
